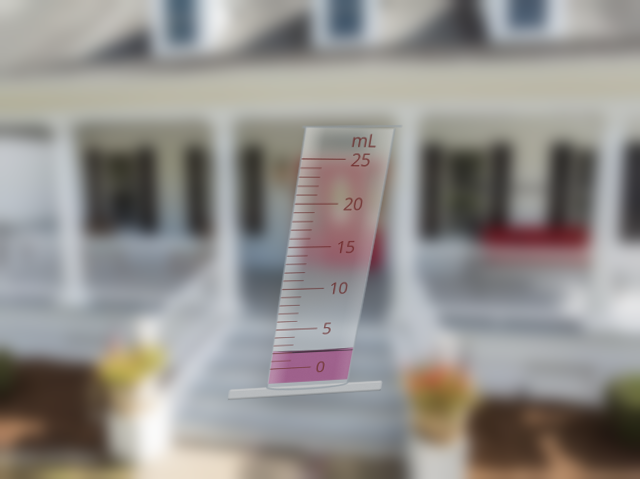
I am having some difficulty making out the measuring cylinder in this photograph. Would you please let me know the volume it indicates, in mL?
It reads 2 mL
